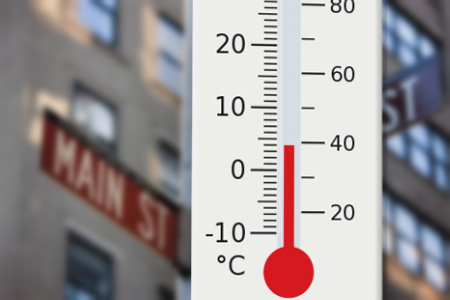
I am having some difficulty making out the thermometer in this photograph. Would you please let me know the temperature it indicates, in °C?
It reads 4 °C
